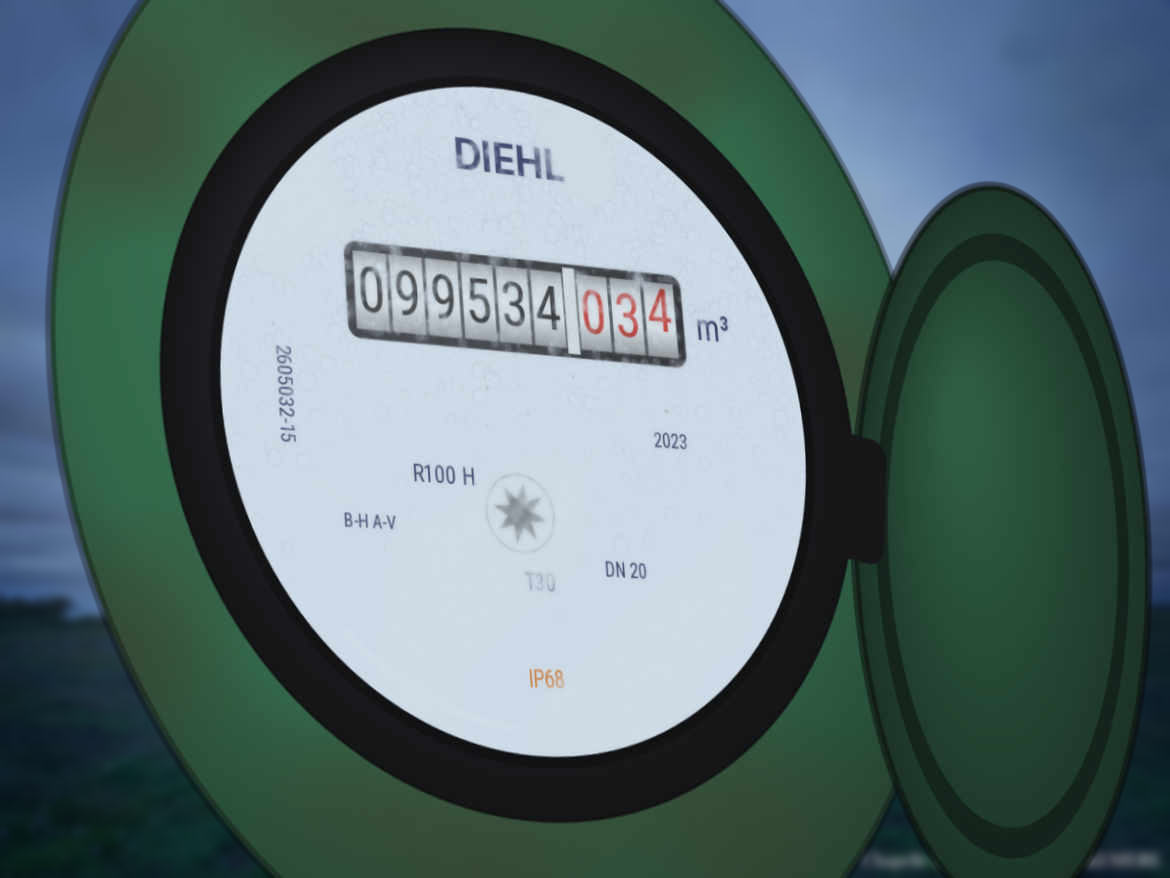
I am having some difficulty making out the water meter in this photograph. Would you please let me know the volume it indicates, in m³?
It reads 99534.034 m³
